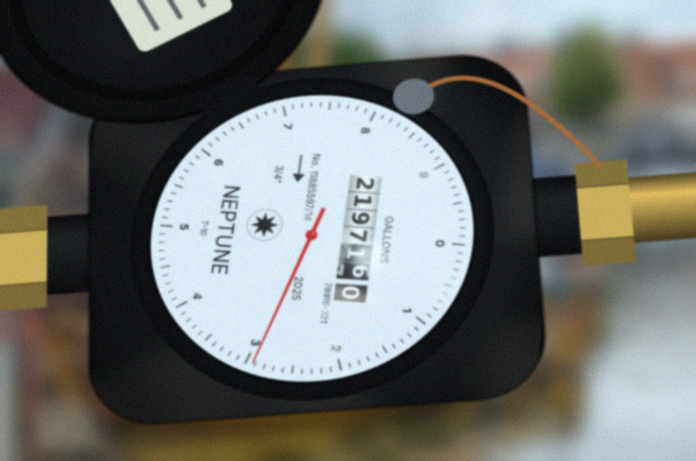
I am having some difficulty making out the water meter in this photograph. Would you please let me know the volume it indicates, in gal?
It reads 2197162.9 gal
